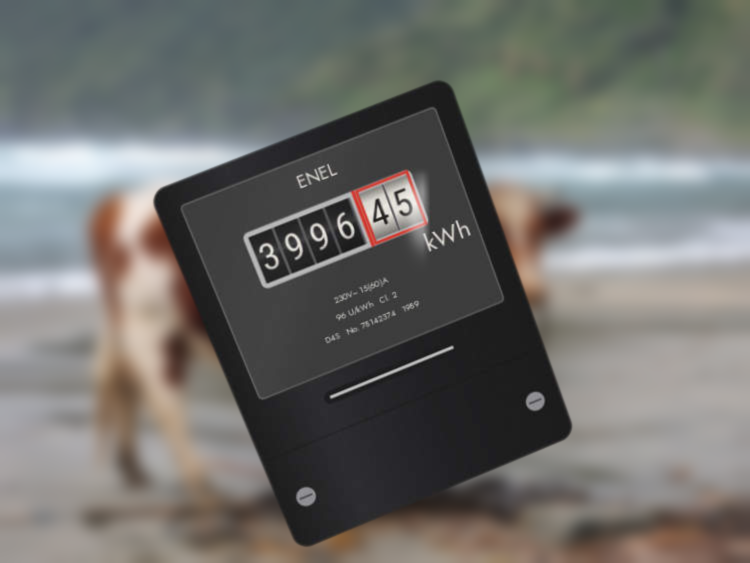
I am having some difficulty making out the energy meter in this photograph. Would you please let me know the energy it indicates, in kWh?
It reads 3996.45 kWh
